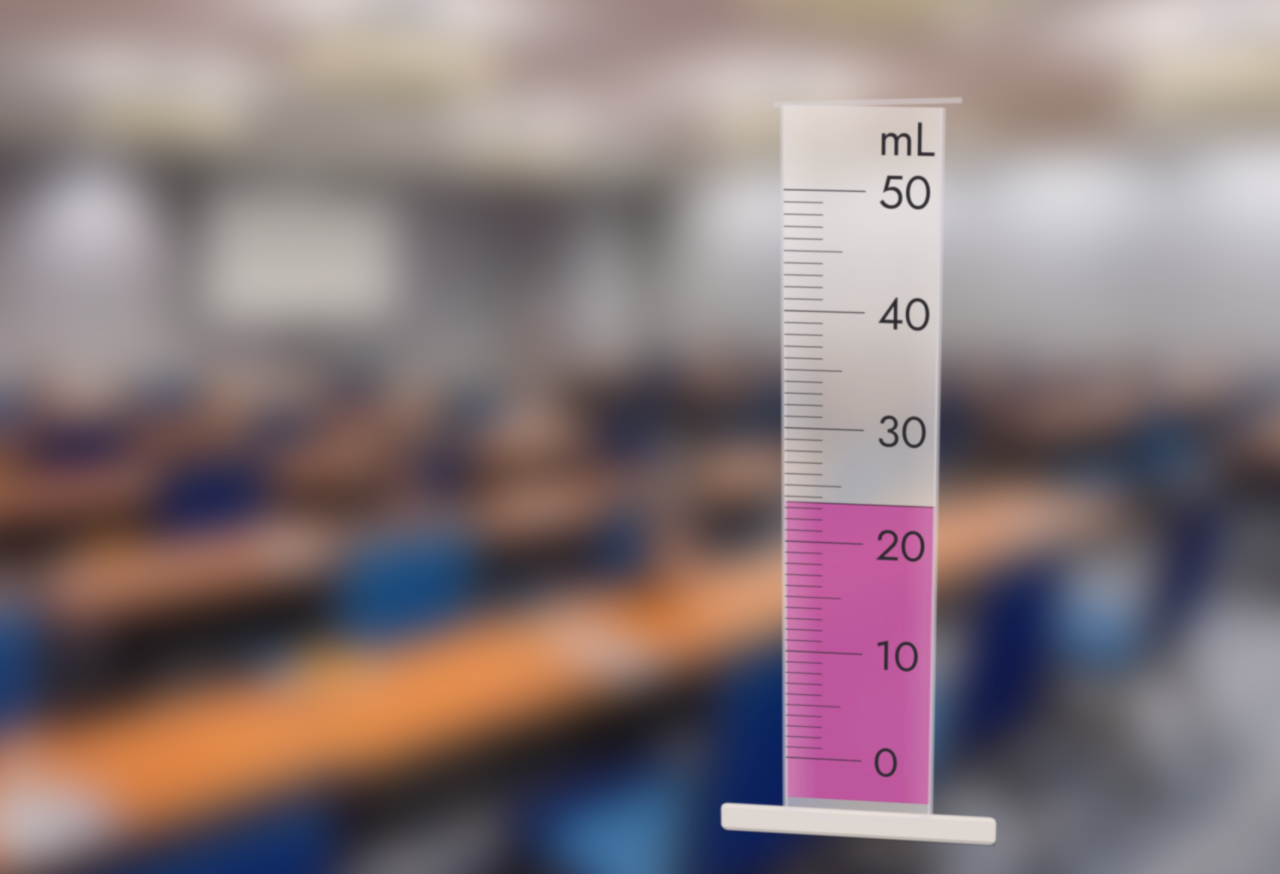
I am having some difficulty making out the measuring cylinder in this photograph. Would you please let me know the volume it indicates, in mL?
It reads 23.5 mL
